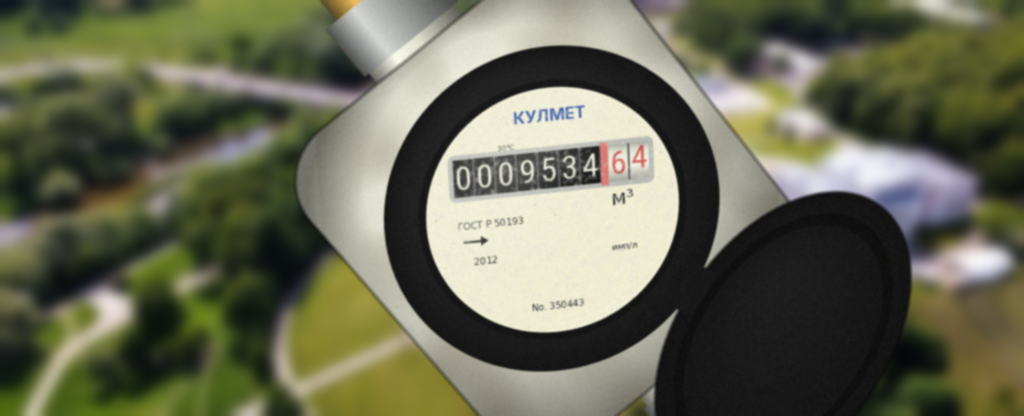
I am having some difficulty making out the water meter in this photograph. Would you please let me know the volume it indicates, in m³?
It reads 9534.64 m³
